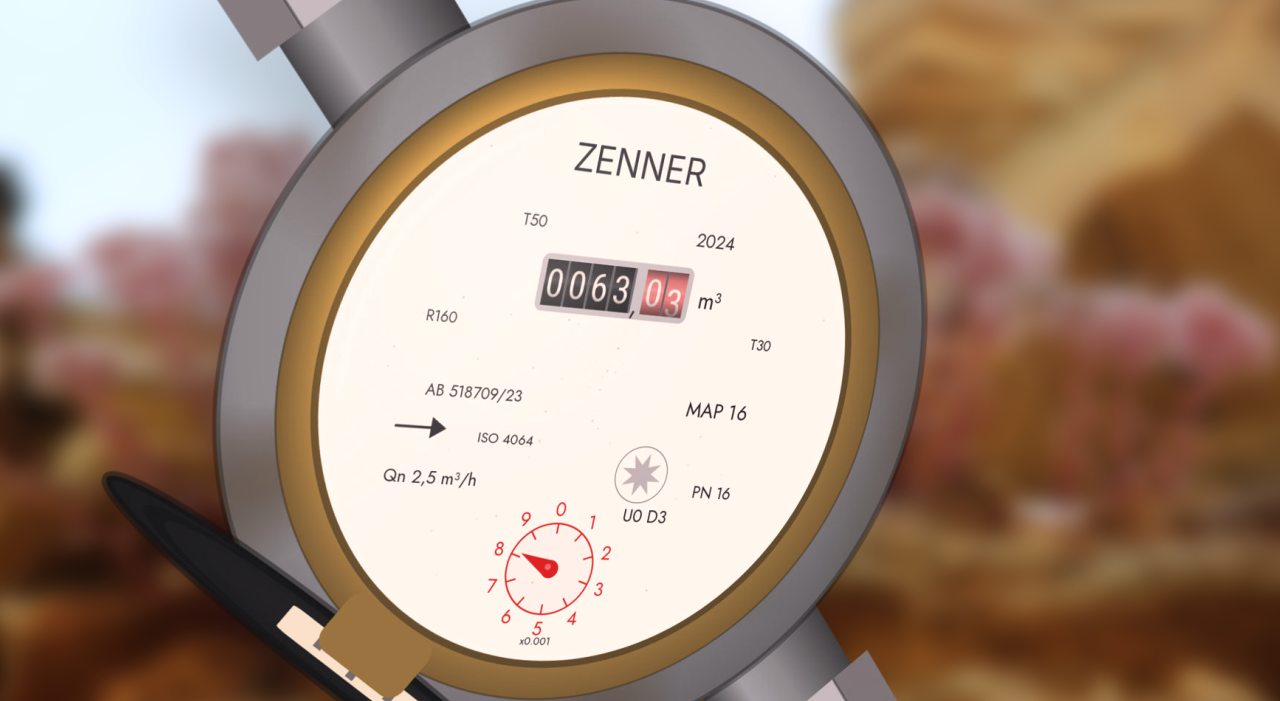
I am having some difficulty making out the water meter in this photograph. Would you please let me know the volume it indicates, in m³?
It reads 63.028 m³
